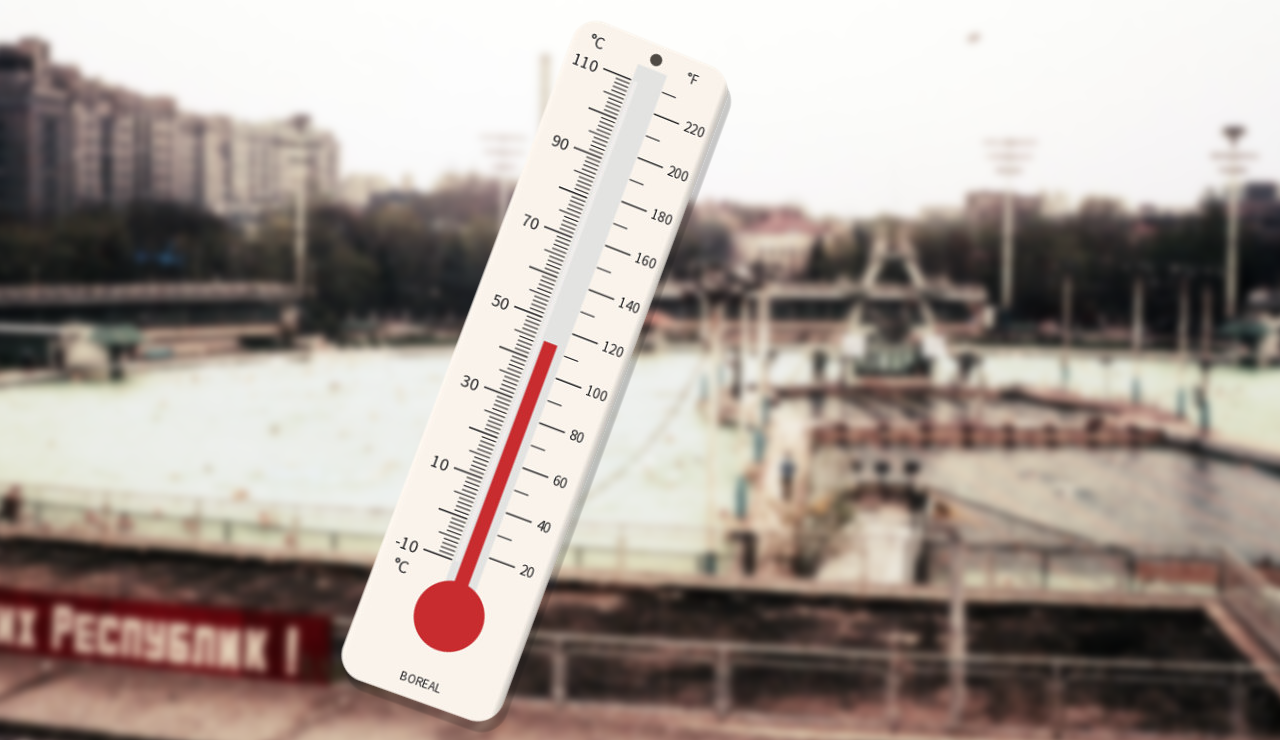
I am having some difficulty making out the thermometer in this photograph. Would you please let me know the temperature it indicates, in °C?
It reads 45 °C
